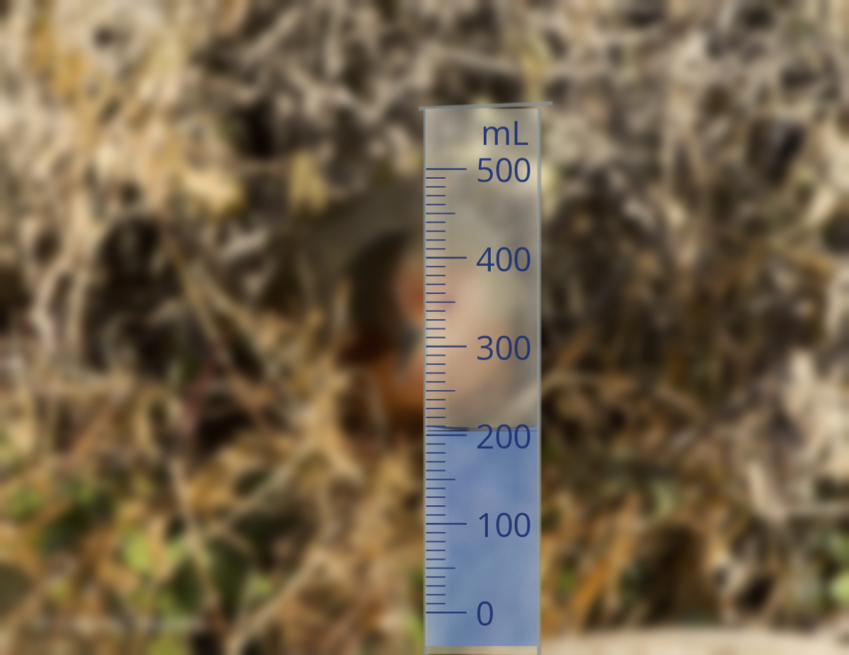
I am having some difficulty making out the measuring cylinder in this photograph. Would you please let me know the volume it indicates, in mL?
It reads 205 mL
